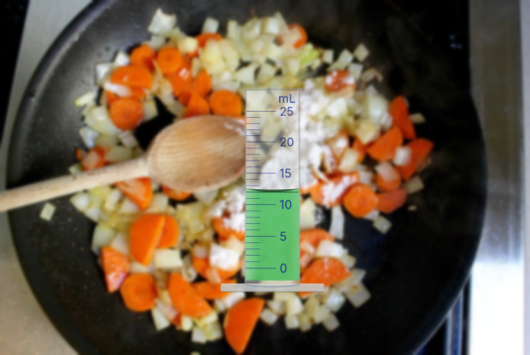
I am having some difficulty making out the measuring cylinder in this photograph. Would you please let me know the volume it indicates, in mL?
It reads 12 mL
